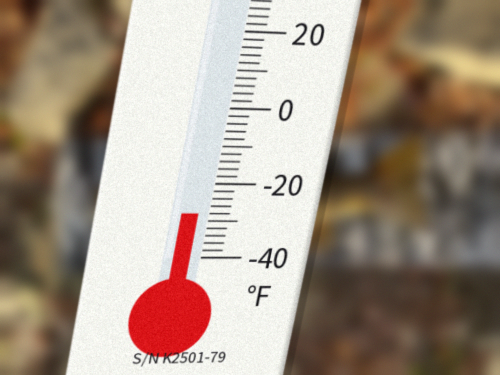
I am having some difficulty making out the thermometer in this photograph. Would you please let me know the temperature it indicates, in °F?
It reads -28 °F
